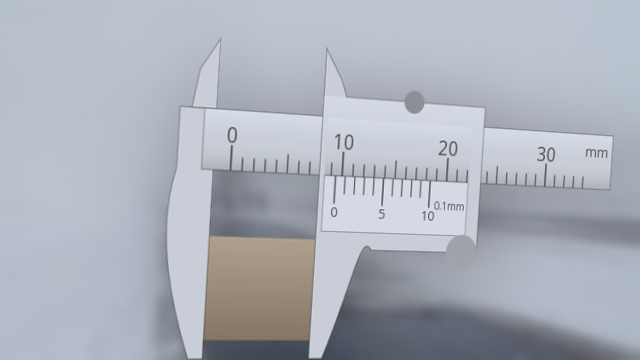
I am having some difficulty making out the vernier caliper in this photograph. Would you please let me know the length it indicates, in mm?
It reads 9.4 mm
